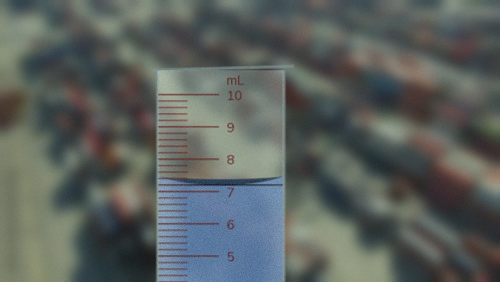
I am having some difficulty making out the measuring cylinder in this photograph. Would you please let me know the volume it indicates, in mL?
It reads 7.2 mL
